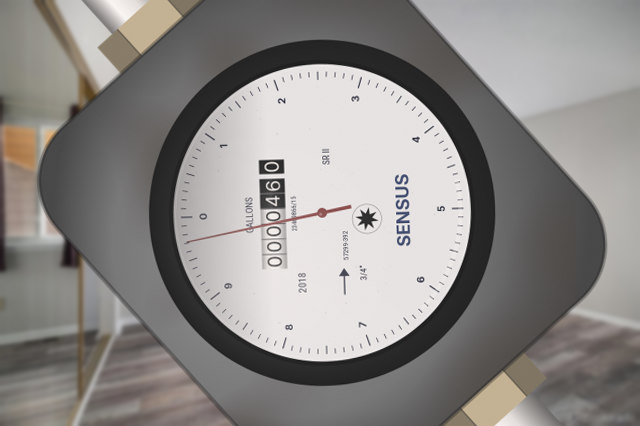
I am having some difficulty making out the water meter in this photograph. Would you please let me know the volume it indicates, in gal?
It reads 459.7 gal
